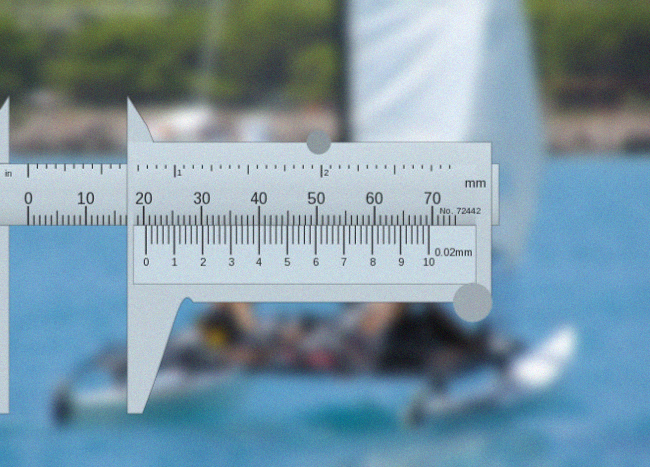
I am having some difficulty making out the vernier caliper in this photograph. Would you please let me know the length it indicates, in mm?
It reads 20.4 mm
